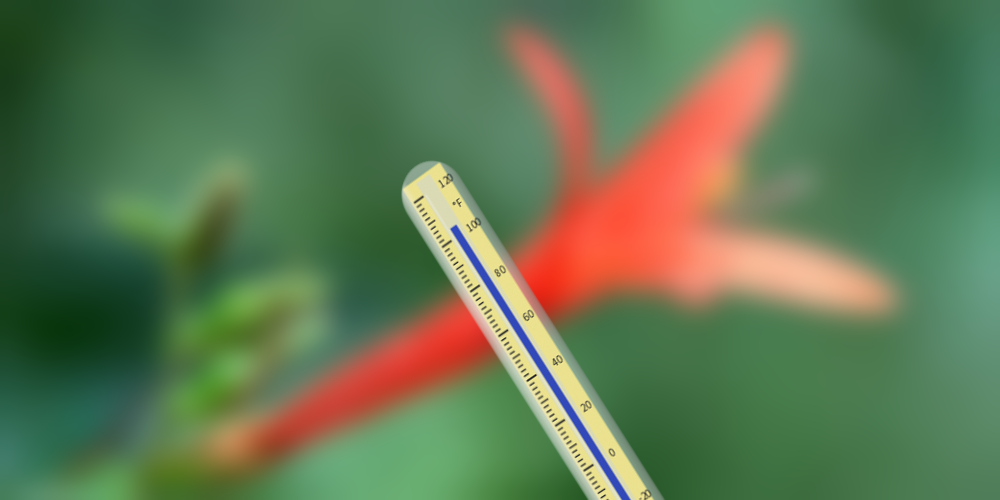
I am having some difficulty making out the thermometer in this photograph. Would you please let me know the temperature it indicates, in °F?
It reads 104 °F
